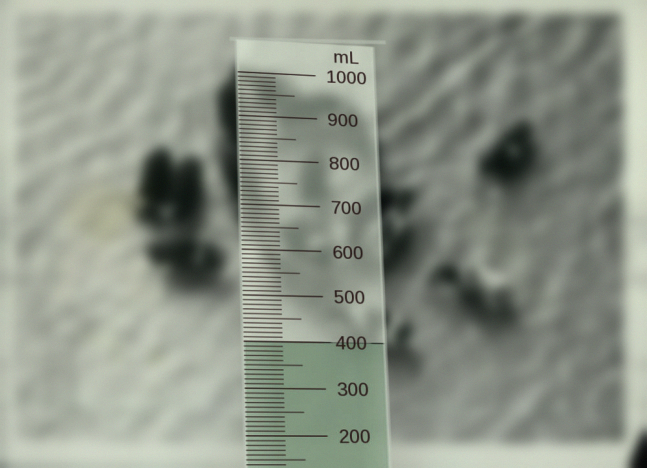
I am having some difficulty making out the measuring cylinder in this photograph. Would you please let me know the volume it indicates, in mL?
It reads 400 mL
